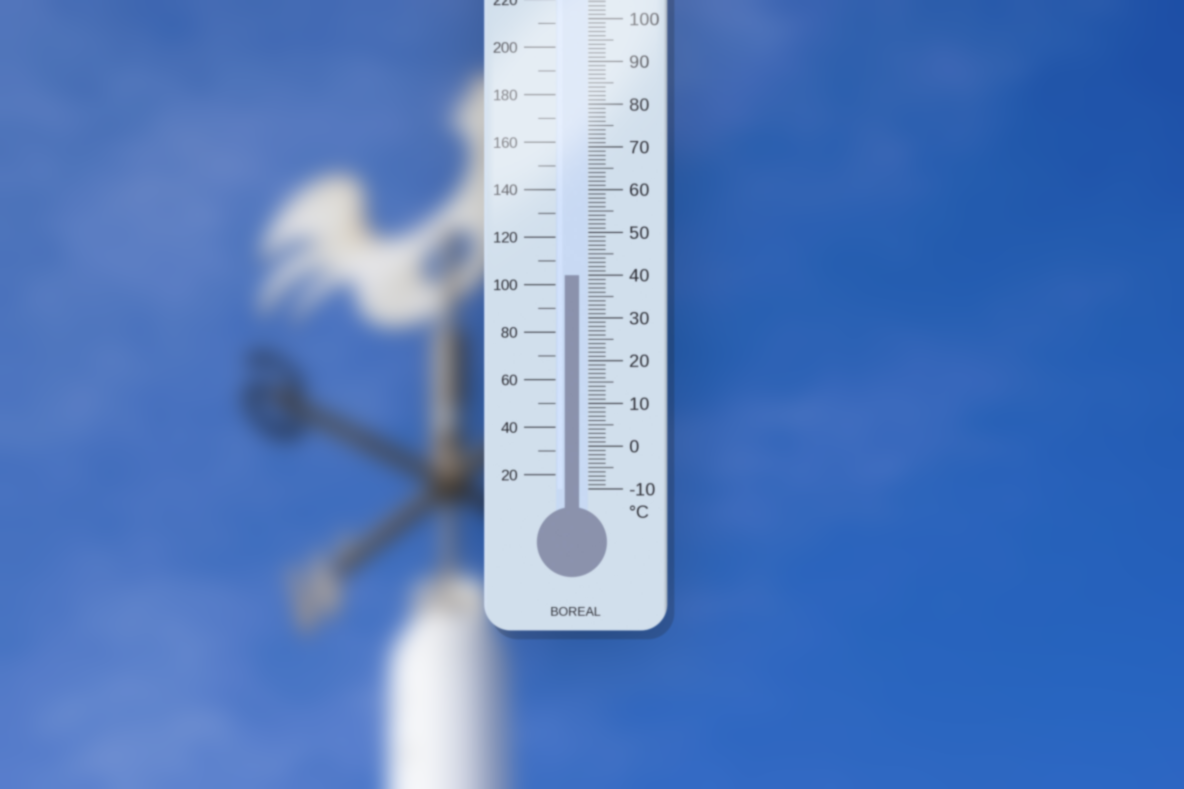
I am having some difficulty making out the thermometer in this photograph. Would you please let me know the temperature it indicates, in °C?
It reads 40 °C
